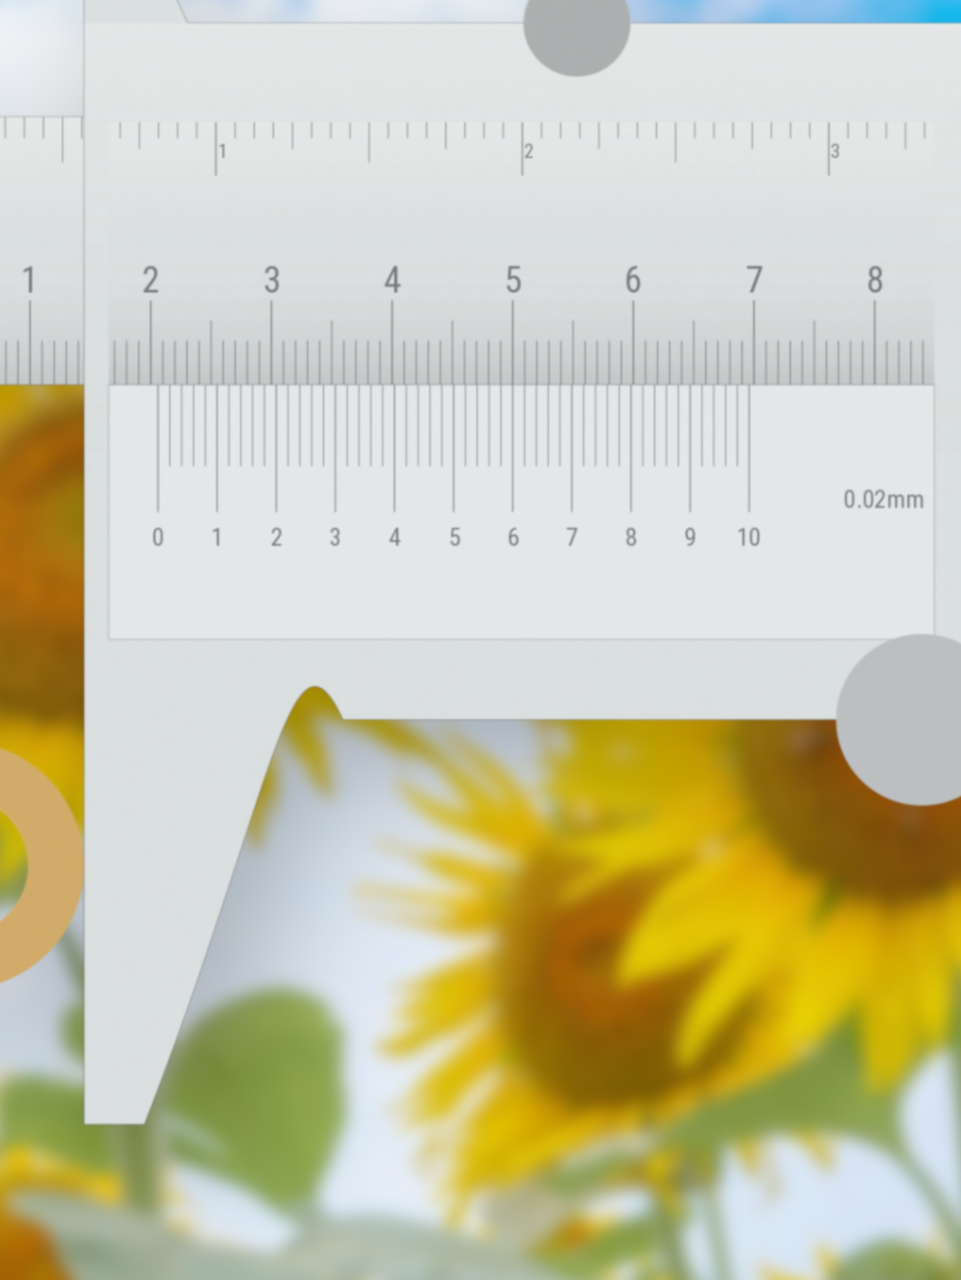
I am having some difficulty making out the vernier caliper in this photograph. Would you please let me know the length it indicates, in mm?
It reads 20.6 mm
